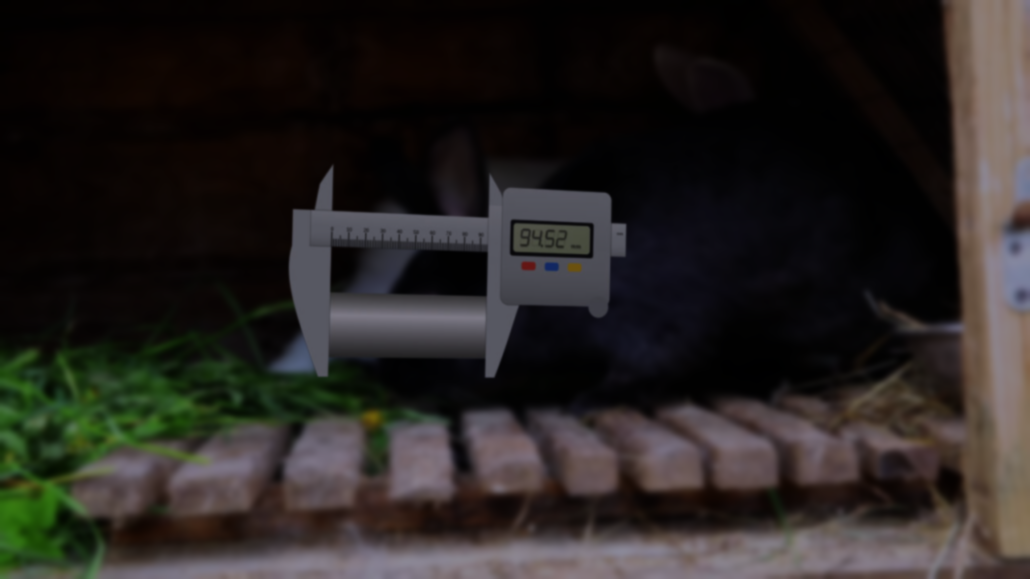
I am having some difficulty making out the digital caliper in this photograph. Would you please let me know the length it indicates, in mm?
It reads 94.52 mm
